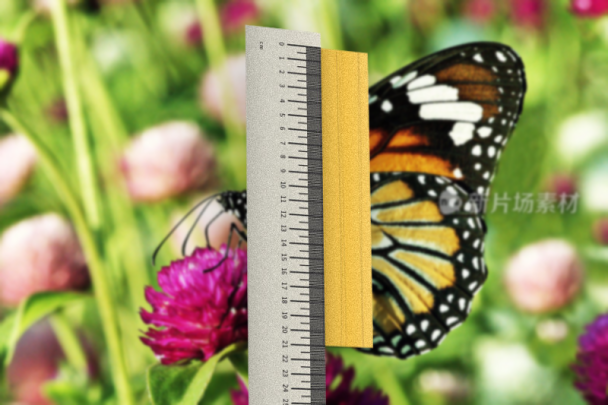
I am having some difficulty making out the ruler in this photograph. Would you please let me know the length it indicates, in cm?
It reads 21 cm
